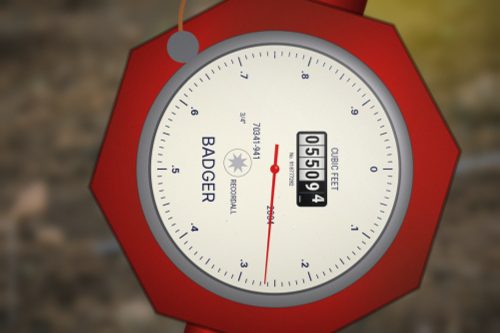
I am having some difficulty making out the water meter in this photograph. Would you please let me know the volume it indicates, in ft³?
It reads 55094.26 ft³
